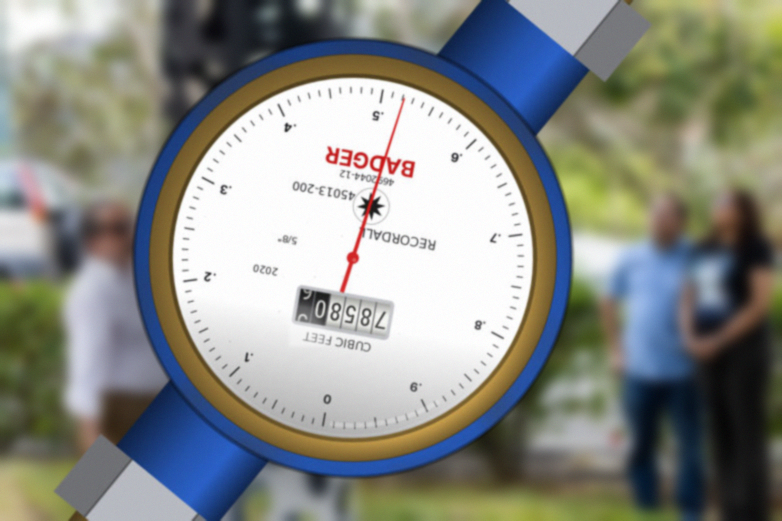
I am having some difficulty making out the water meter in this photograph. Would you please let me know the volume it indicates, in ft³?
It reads 785805.52 ft³
